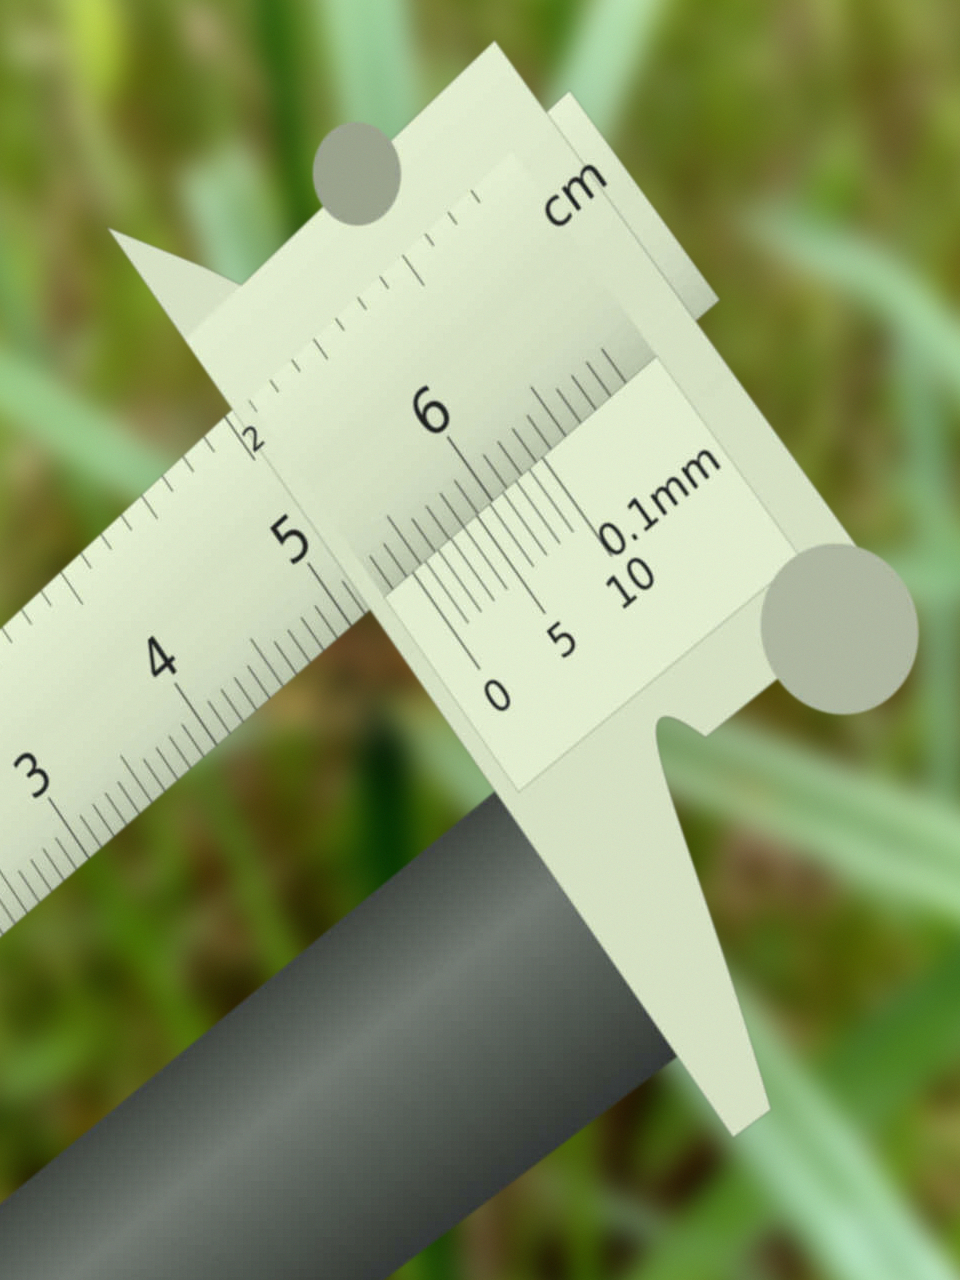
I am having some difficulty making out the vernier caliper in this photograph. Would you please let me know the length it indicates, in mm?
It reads 54.4 mm
